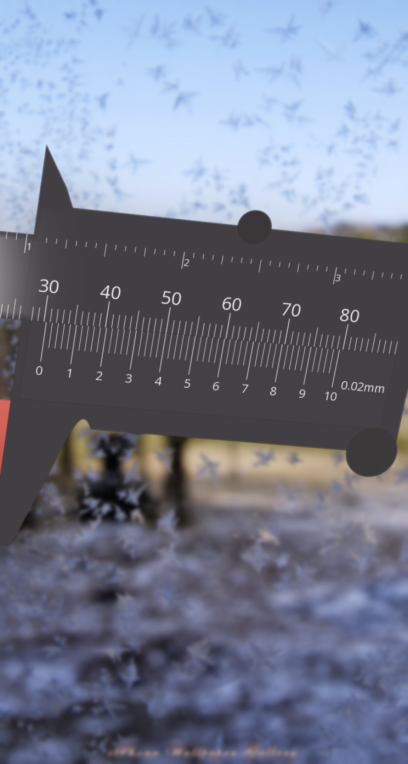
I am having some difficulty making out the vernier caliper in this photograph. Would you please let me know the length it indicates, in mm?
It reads 30.4 mm
